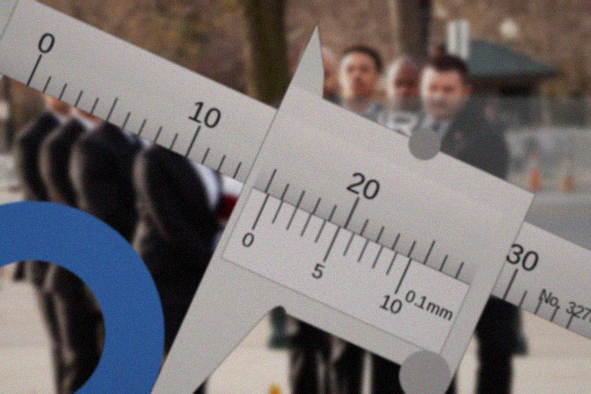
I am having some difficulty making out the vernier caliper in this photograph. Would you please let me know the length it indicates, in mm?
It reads 15.2 mm
